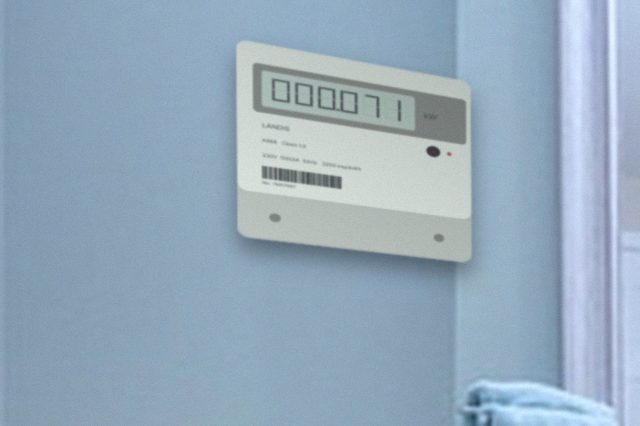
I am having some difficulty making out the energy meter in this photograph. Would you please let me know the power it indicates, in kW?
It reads 0.071 kW
